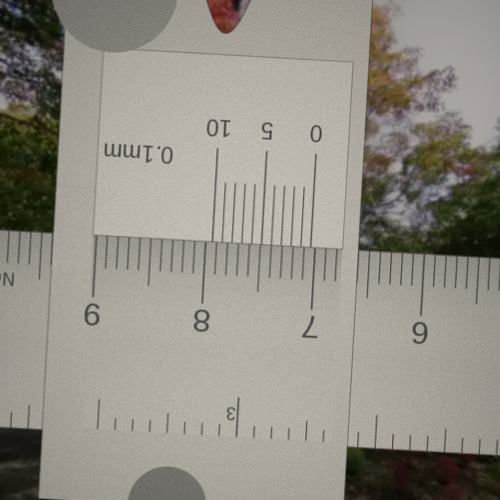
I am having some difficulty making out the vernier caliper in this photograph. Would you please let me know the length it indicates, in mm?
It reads 70.4 mm
